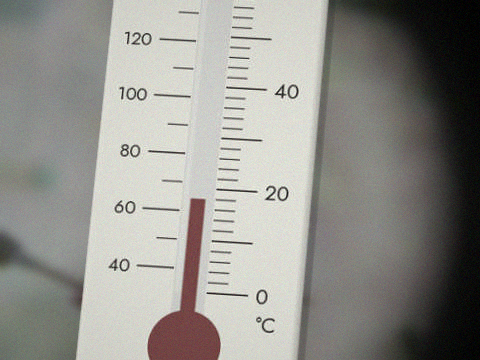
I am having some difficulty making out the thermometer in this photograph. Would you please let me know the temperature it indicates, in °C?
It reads 18 °C
